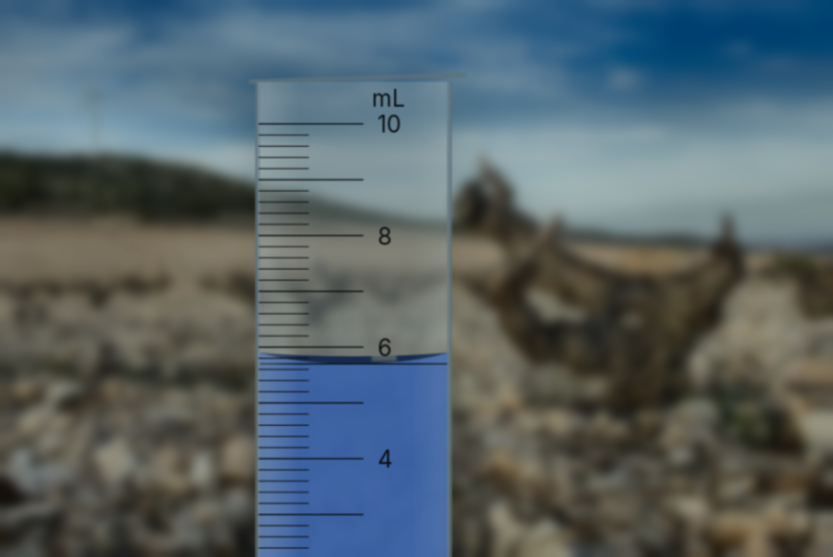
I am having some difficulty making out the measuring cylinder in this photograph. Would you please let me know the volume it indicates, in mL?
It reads 5.7 mL
